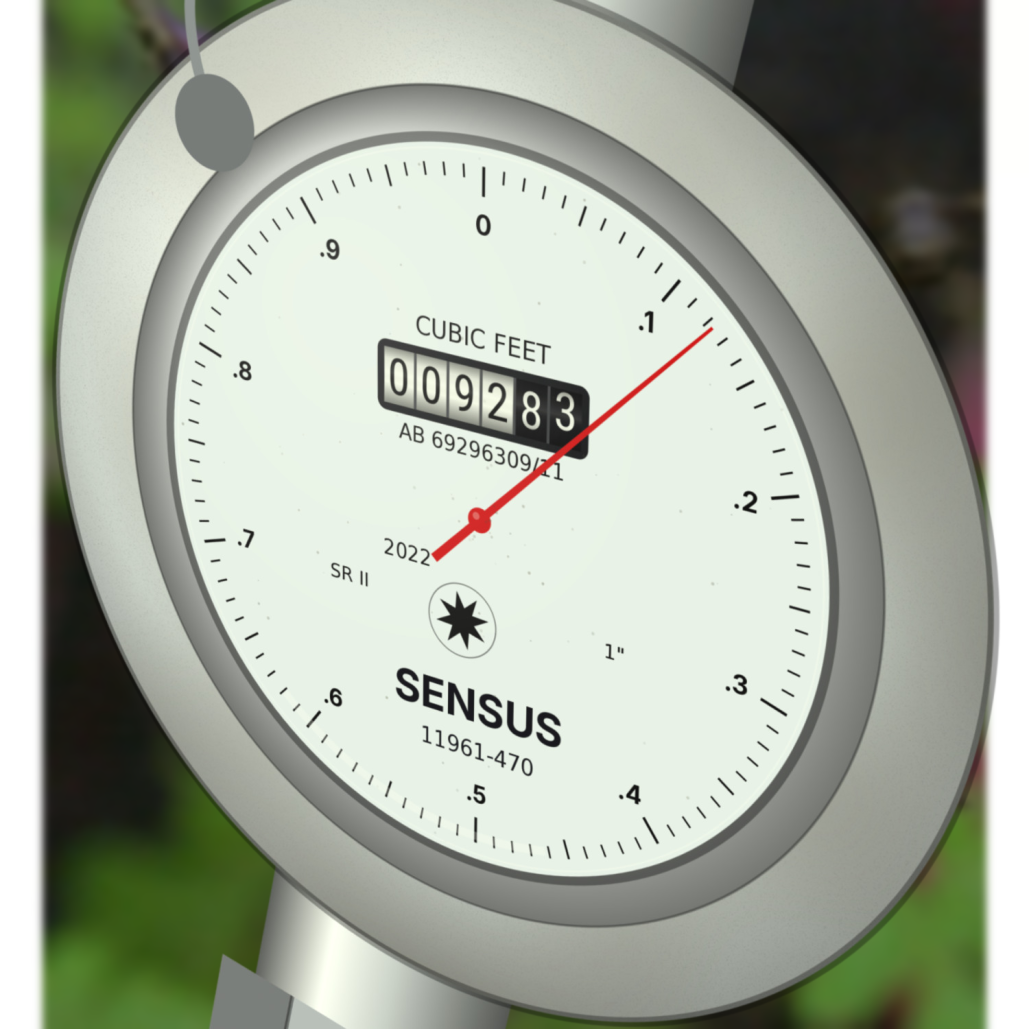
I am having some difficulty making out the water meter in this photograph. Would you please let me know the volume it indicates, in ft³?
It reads 9283.12 ft³
